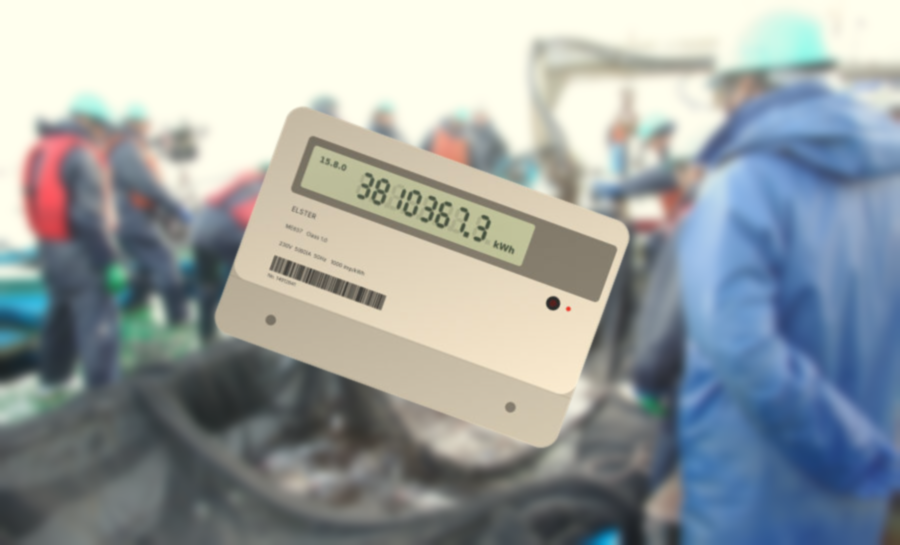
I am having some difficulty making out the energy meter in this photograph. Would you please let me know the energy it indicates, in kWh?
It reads 3810367.3 kWh
